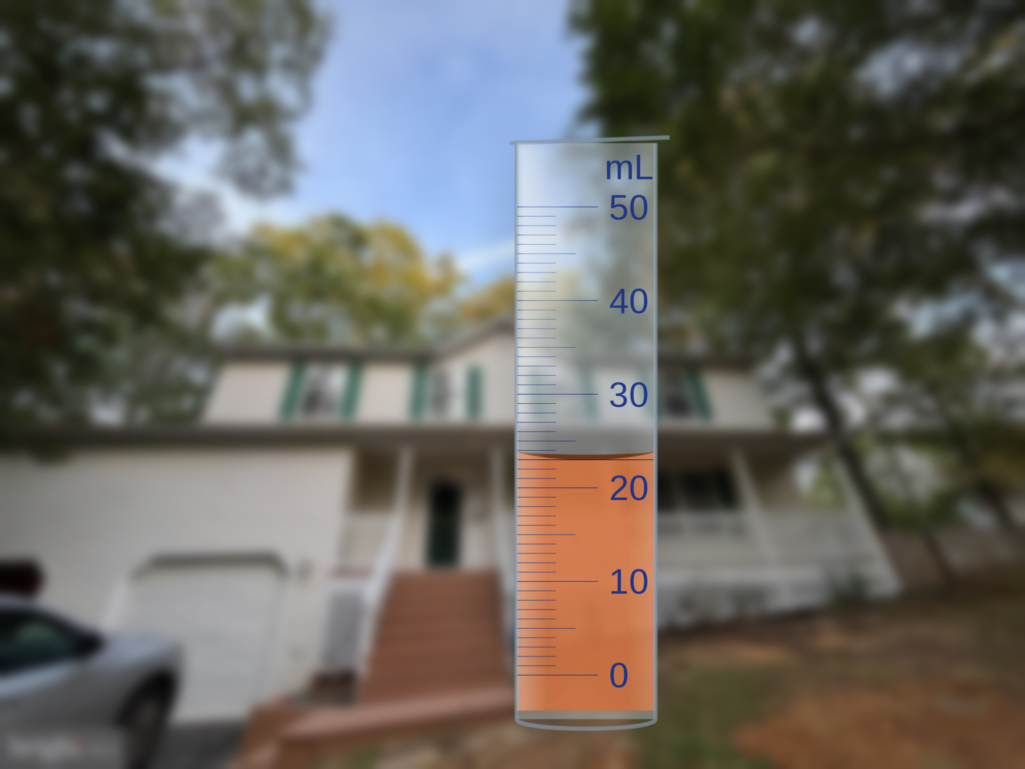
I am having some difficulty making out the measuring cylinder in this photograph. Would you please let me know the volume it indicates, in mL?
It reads 23 mL
